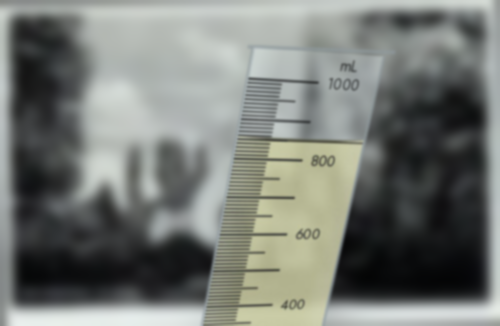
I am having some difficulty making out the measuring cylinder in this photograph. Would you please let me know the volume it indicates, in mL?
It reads 850 mL
